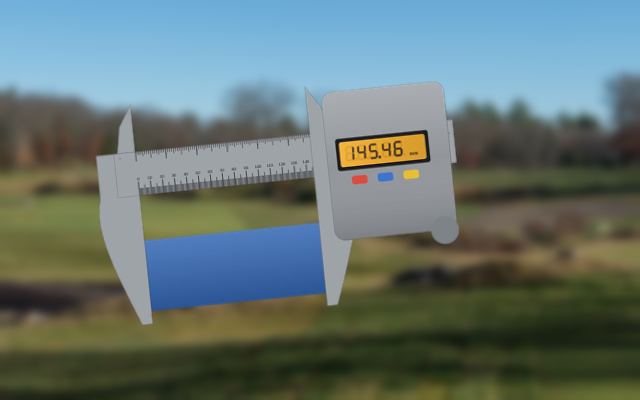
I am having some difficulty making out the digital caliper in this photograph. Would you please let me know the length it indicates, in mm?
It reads 145.46 mm
